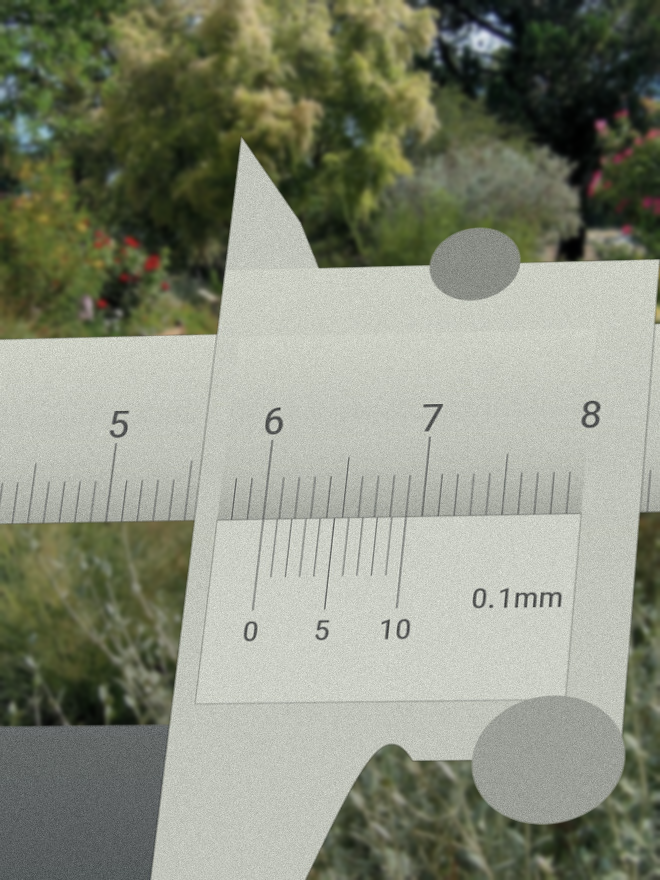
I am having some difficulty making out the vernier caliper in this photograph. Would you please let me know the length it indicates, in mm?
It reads 60.0 mm
